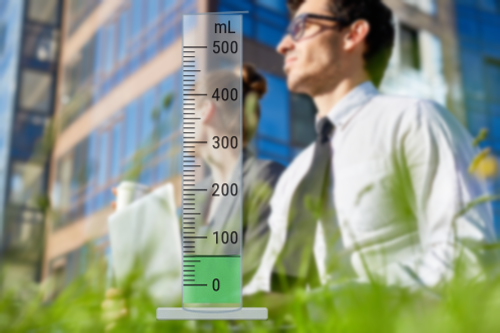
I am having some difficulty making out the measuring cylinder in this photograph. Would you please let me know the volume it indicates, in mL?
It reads 60 mL
